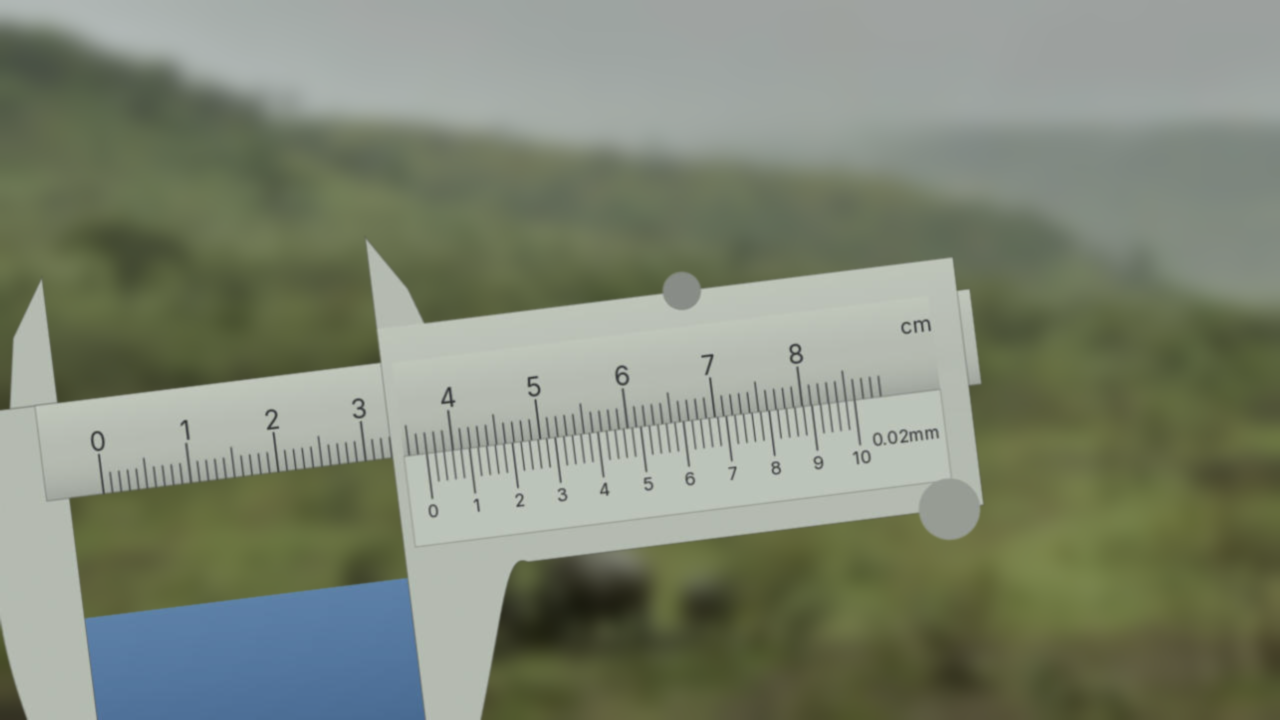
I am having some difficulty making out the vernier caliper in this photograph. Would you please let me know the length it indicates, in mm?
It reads 37.0 mm
